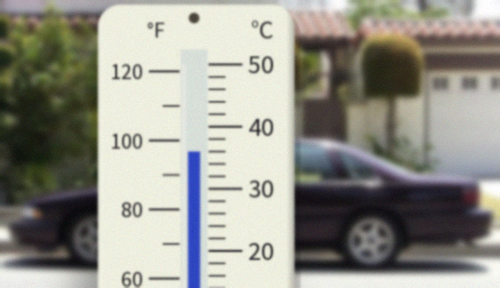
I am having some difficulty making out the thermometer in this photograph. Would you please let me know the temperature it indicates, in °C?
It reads 36 °C
